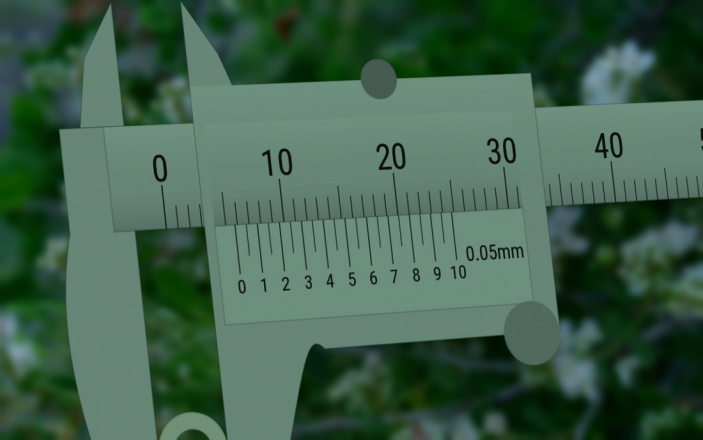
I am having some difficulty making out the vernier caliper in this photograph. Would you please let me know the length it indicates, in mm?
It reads 5.8 mm
